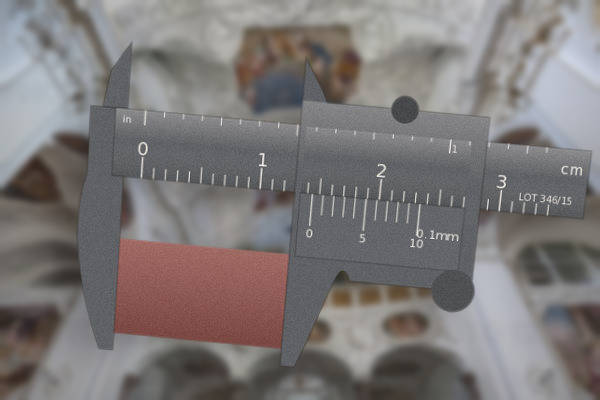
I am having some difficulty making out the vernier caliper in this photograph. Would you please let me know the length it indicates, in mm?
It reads 14.4 mm
